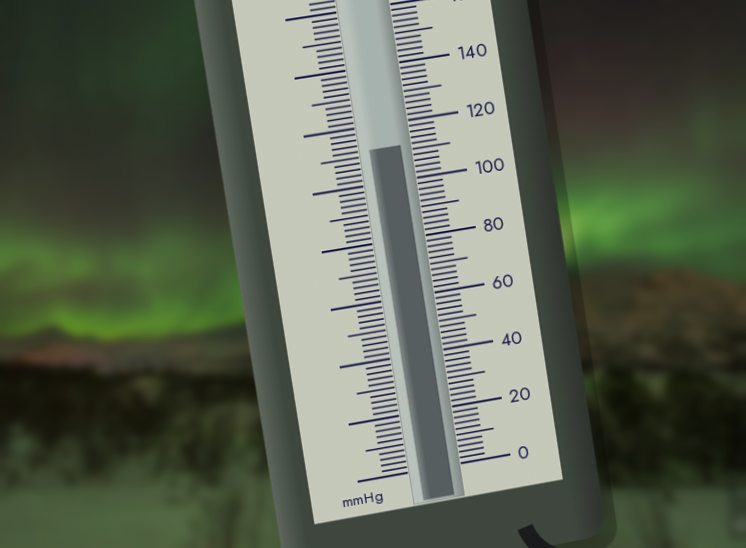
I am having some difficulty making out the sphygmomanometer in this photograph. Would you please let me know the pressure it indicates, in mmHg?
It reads 112 mmHg
